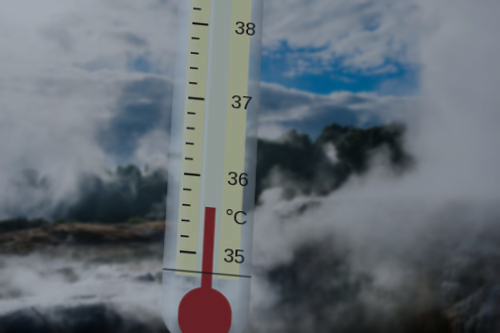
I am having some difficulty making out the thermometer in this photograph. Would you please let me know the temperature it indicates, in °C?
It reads 35.6 °C
